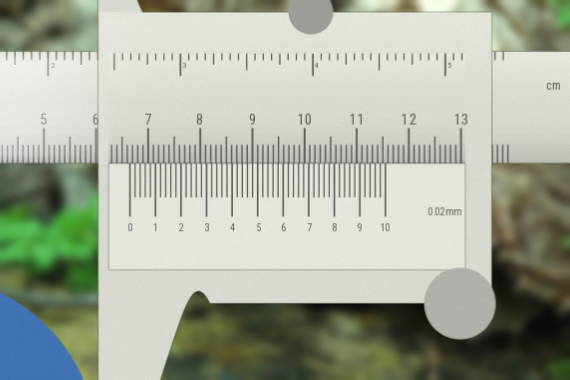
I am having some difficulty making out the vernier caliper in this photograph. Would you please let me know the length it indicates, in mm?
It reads 66.5 mm
